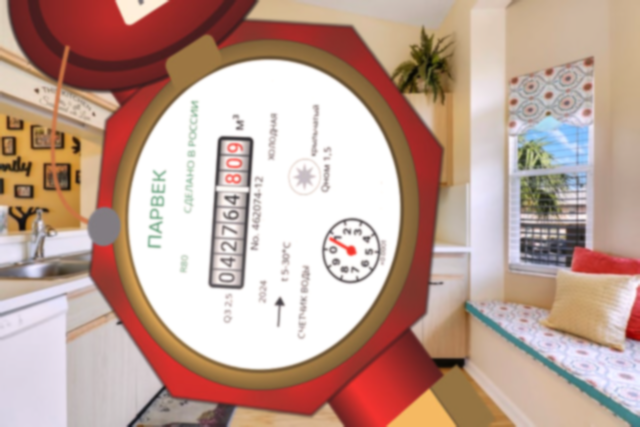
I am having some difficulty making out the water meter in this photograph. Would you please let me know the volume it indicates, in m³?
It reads 42764.8090 m³
